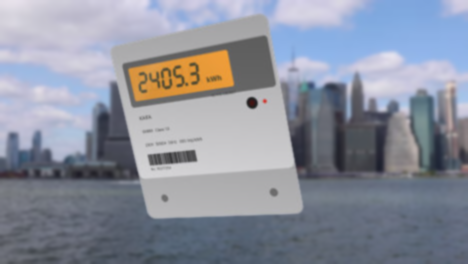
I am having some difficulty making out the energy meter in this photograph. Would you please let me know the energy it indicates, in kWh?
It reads 2405.3 kWh
